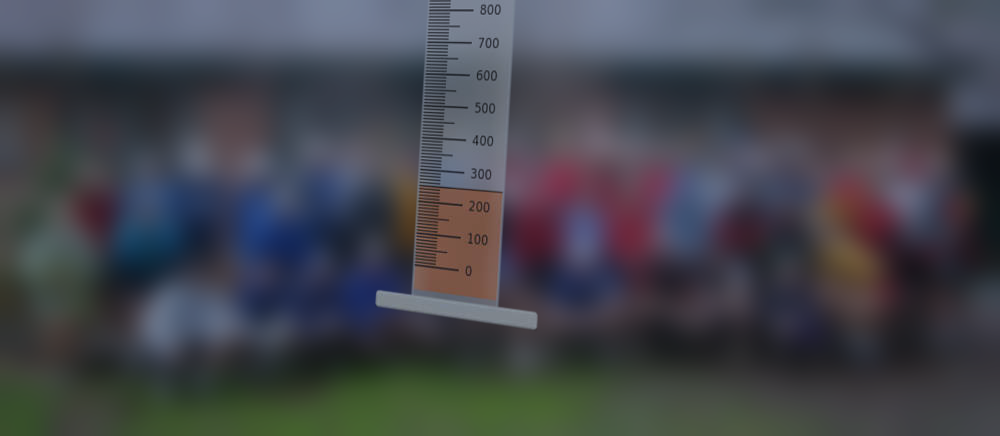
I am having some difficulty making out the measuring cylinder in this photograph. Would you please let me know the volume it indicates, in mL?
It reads 250 mL
